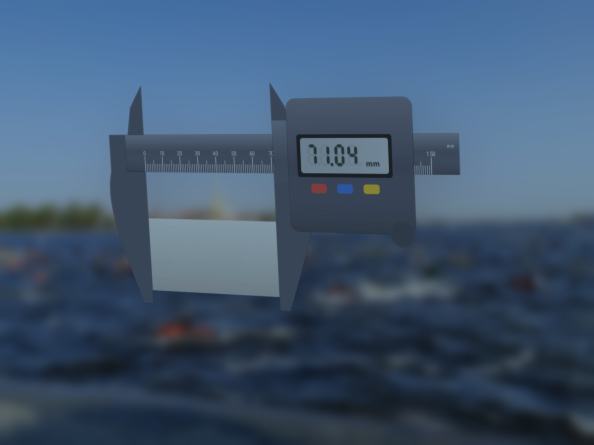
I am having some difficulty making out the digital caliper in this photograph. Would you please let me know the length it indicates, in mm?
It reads 71.04 mm
